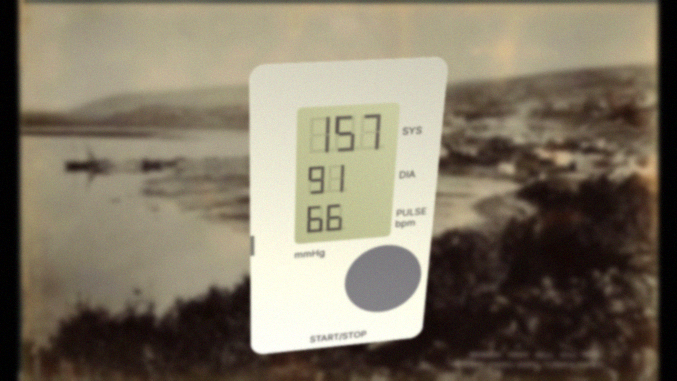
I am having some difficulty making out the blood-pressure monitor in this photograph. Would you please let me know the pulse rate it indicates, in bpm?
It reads 66 bpm
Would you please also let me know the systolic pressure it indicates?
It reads 157 mmHg
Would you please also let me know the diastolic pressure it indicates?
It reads 91 mmHg
